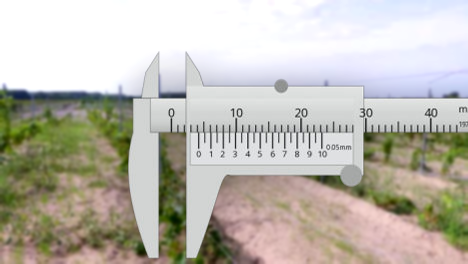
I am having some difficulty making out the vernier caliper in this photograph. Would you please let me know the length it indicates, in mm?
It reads 4.2 mm
